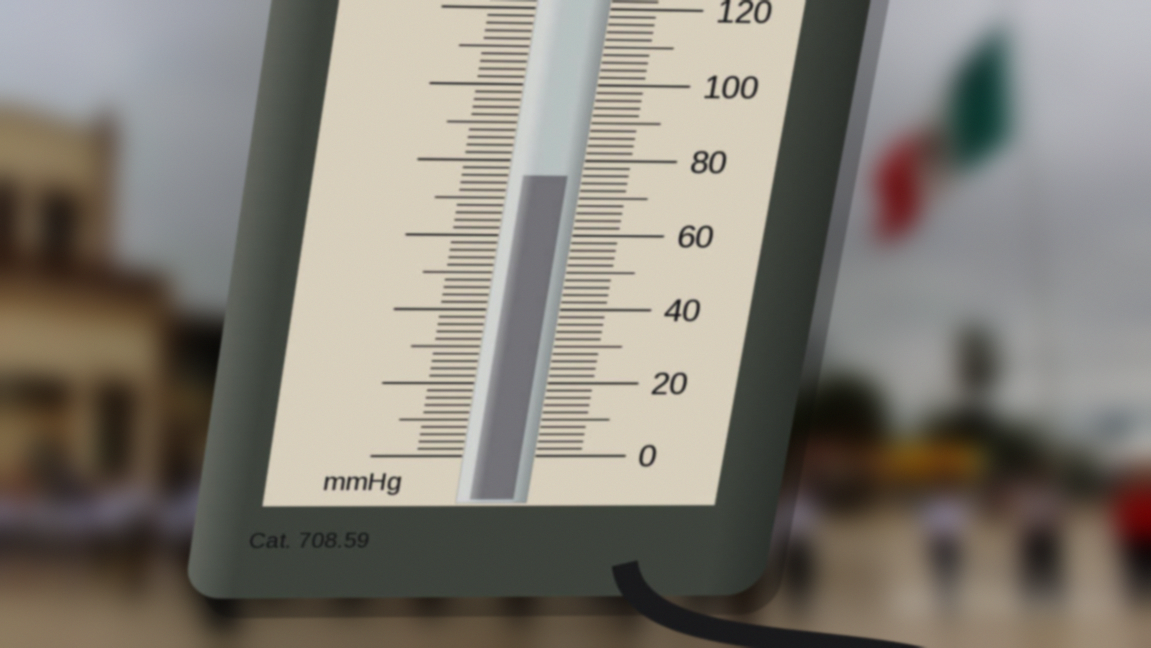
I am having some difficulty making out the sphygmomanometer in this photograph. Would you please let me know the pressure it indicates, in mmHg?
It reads 76 mmHg
